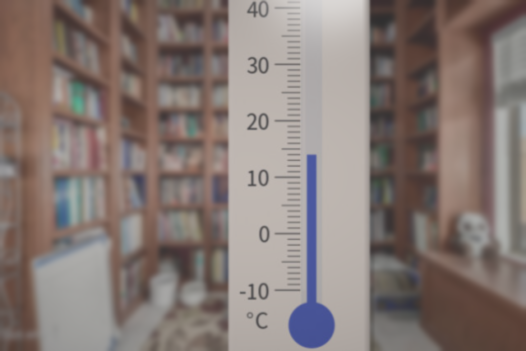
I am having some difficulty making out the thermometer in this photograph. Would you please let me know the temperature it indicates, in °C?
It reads 14 °C
